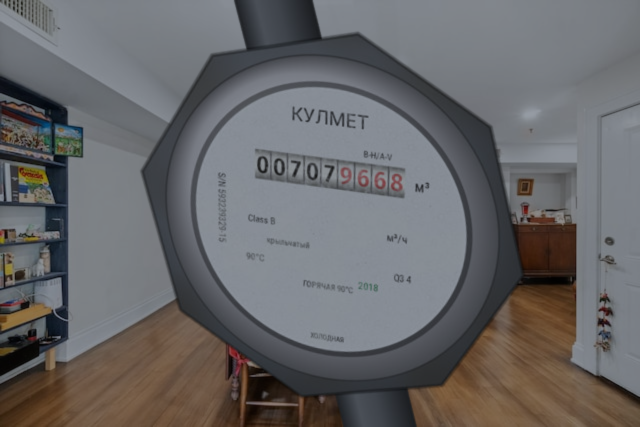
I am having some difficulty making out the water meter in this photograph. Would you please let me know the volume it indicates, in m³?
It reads 707.9668 m³
